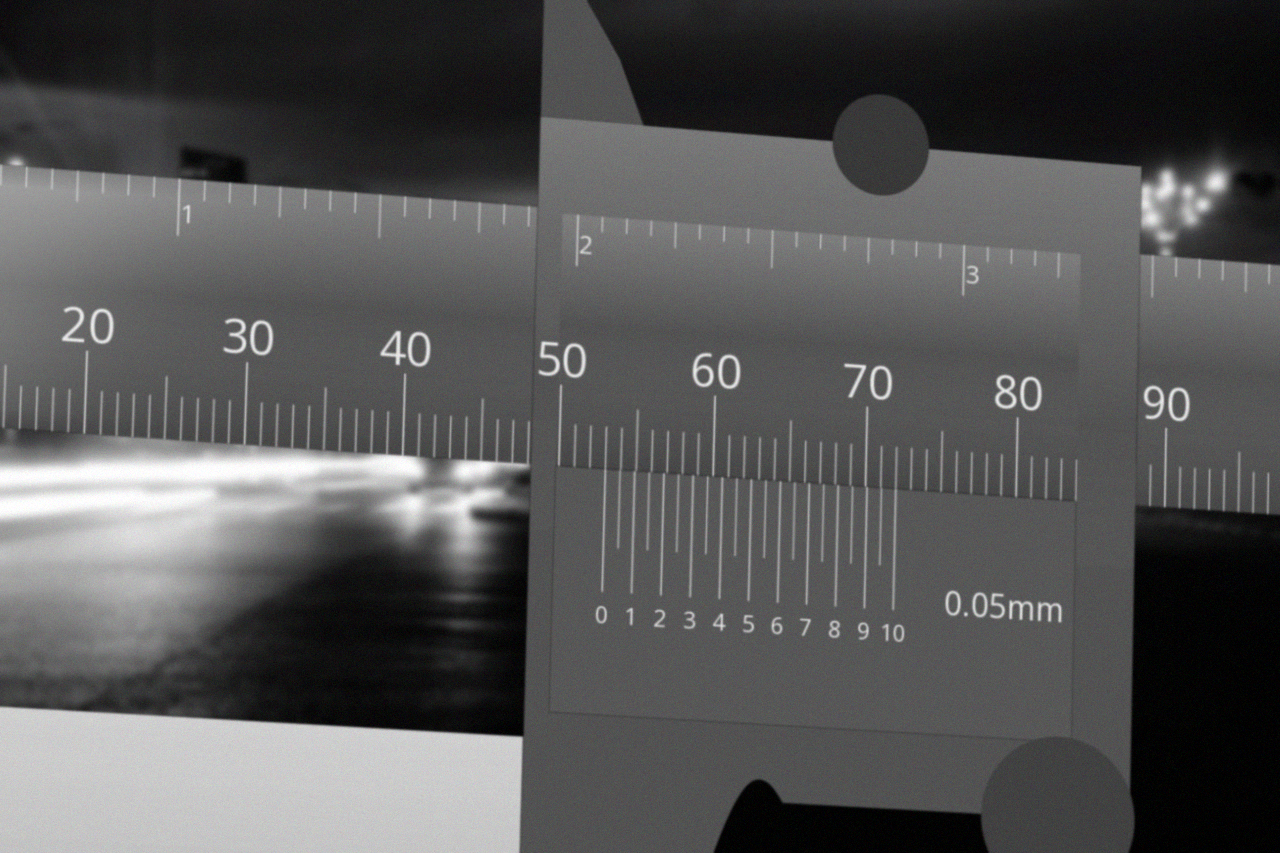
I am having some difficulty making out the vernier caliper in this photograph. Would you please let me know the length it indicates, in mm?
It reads 53.0 mm
